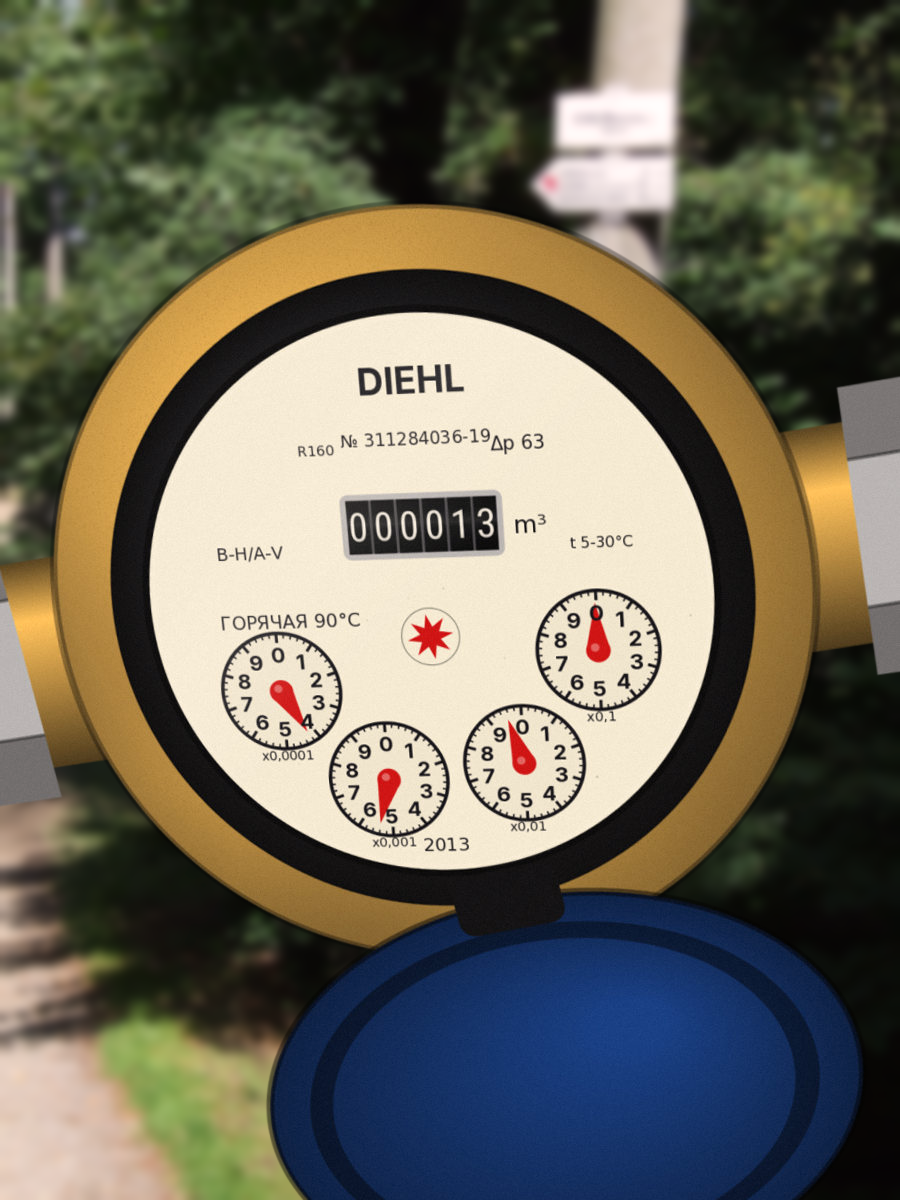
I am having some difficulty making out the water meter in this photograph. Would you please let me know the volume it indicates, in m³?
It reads 12.9954 m³
